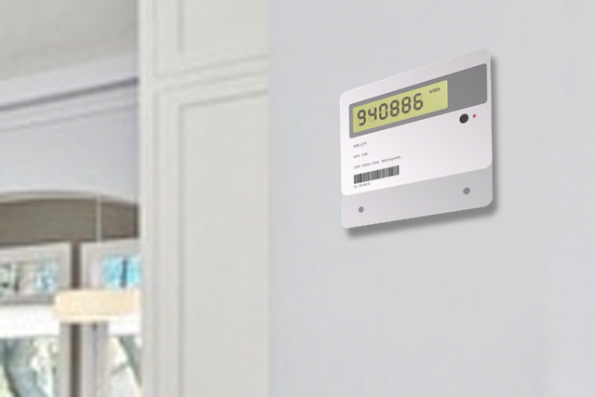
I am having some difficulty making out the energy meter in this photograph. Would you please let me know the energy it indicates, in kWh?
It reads 940886 kWh
